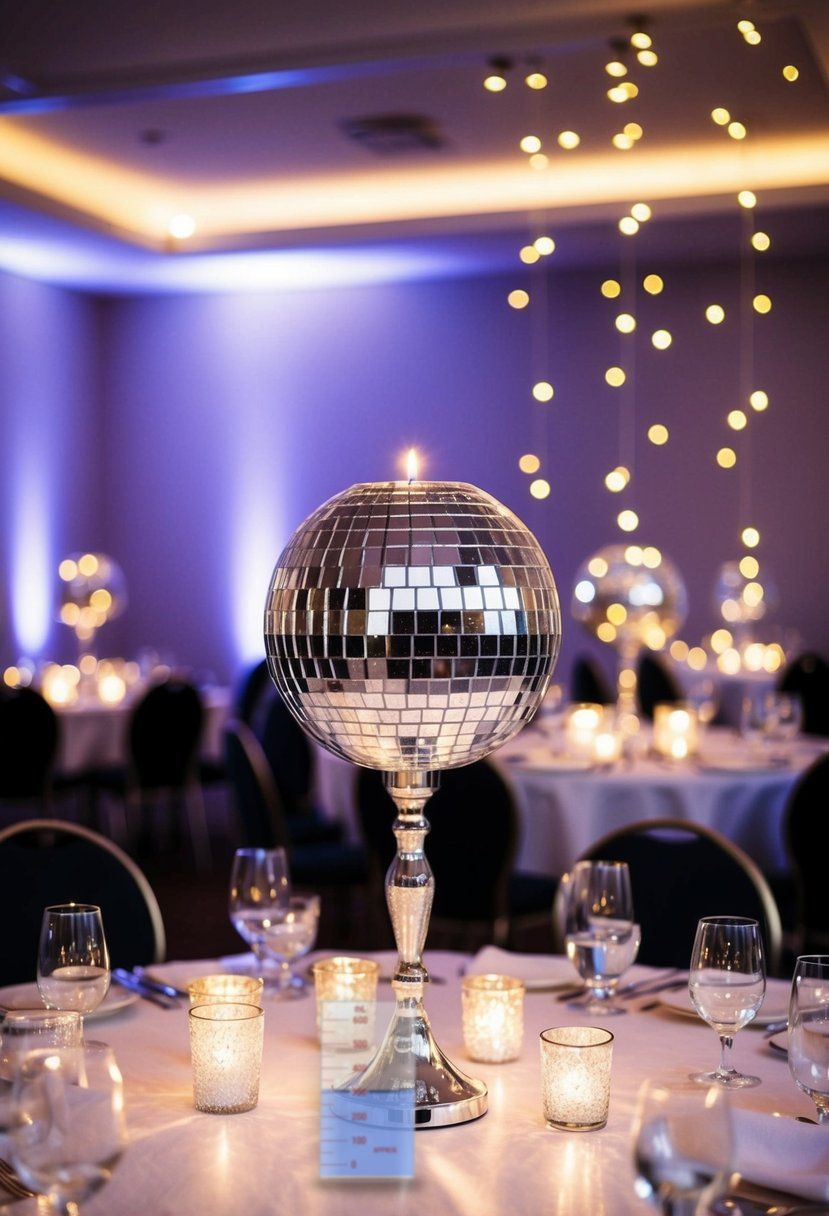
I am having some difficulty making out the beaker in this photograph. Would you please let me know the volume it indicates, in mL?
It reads 300 mL
